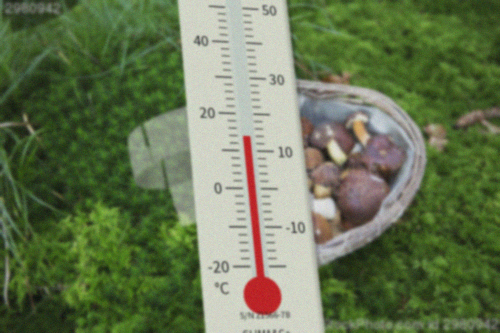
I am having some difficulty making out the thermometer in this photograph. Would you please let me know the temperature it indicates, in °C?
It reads 14 °C
